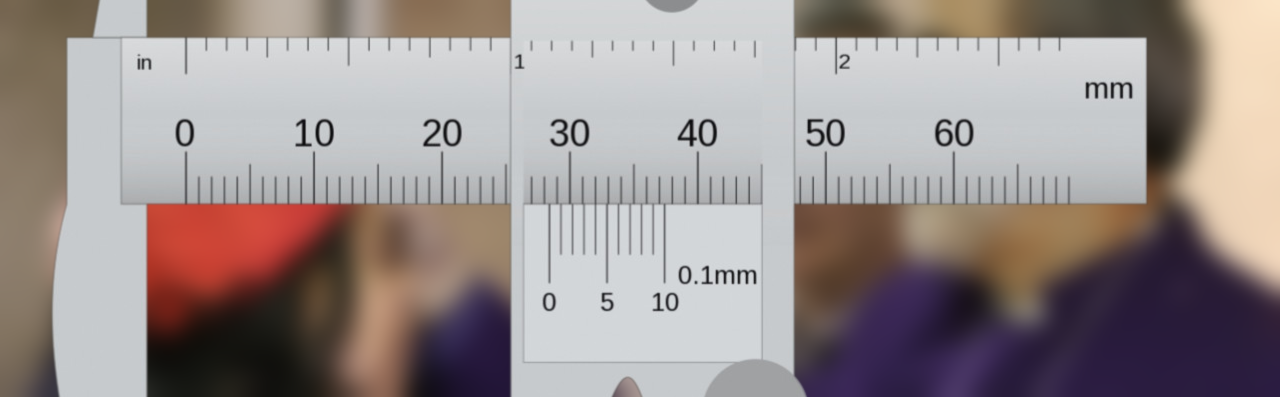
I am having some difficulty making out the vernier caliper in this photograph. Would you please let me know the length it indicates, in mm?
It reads 28.4 mm
